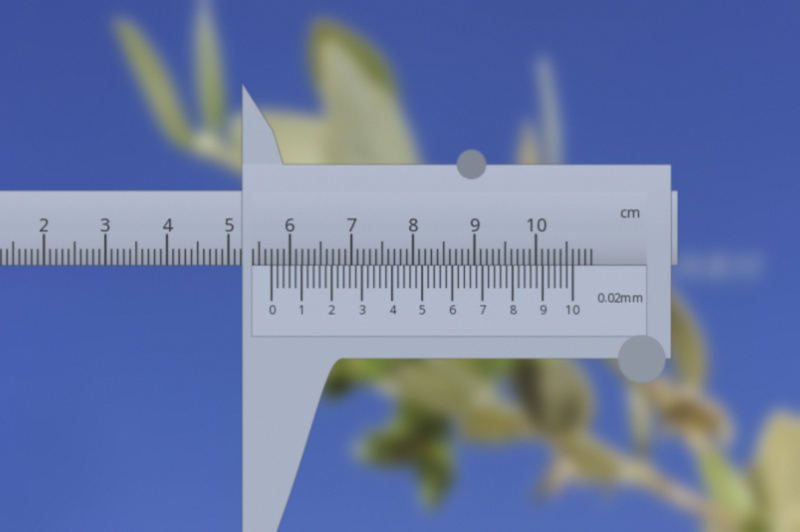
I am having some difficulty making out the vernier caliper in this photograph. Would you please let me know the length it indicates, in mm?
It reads 57.0 mm
